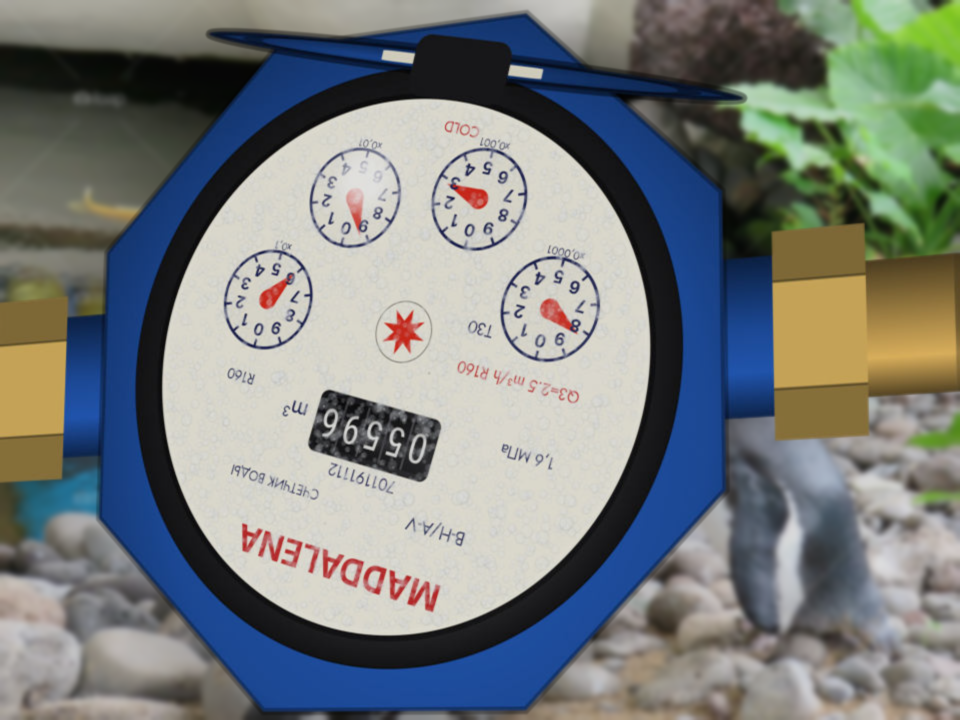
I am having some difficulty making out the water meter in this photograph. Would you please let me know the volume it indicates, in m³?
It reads 5596.5928 m³
